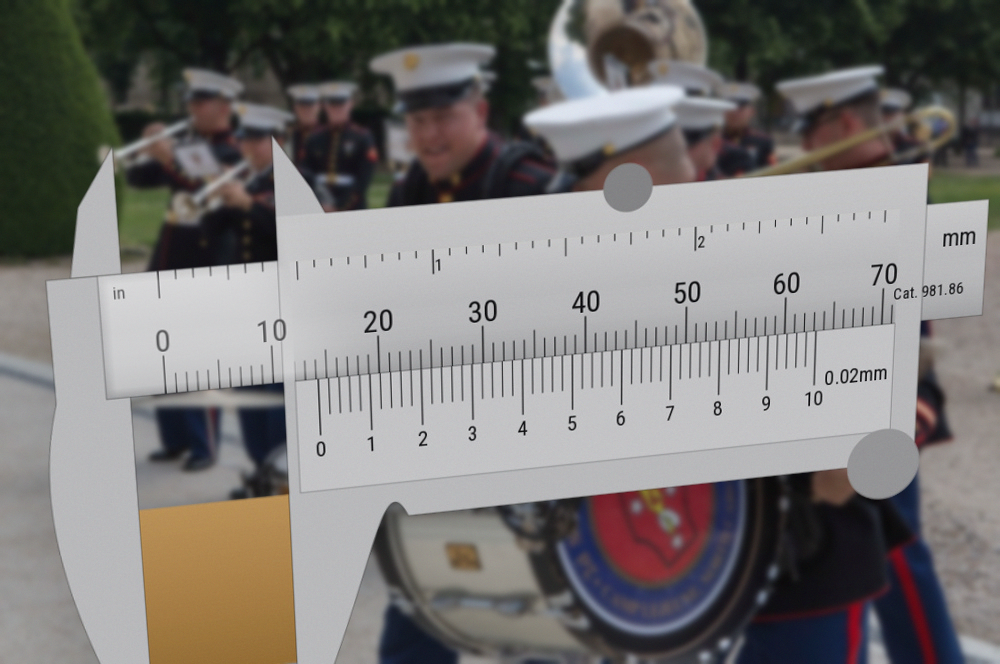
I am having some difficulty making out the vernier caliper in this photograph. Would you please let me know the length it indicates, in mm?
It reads 14.2 mm
